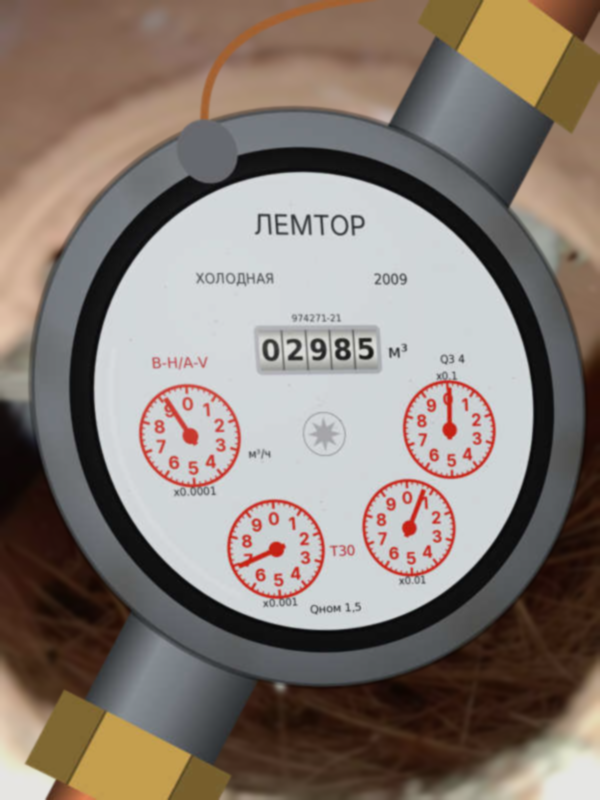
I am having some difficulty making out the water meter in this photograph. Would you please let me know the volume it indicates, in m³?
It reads 2985.0069 m³
